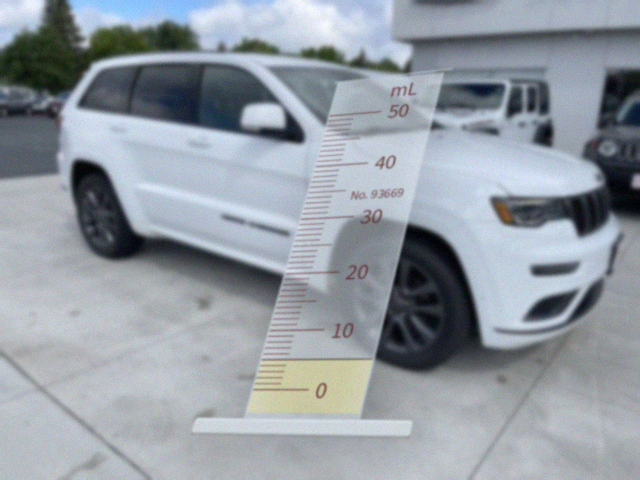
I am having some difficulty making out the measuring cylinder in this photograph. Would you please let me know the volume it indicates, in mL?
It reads 5 mL
